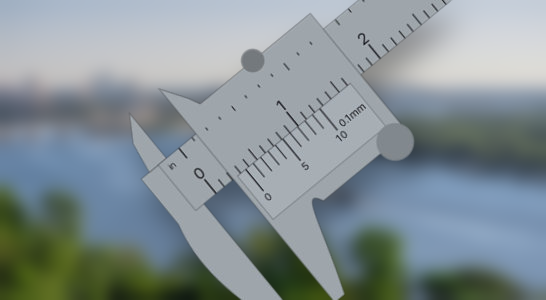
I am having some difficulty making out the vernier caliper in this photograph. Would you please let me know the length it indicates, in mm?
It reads 3.6 mm
